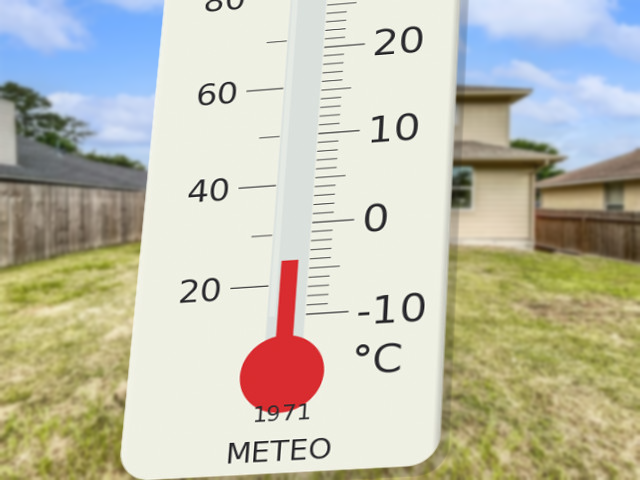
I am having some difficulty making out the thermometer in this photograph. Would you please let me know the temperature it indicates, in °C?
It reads -4 °C
